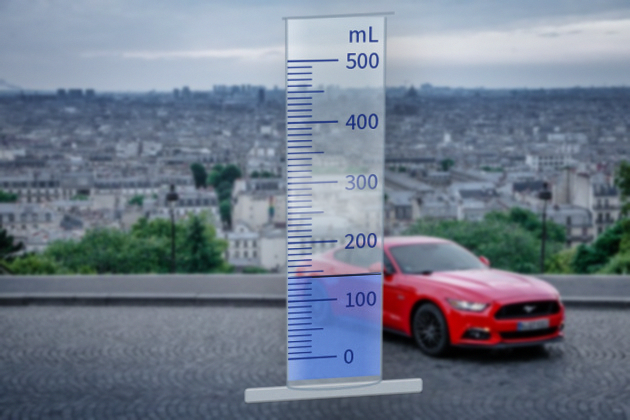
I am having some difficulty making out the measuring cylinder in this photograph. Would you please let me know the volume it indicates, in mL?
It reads 140 mL
